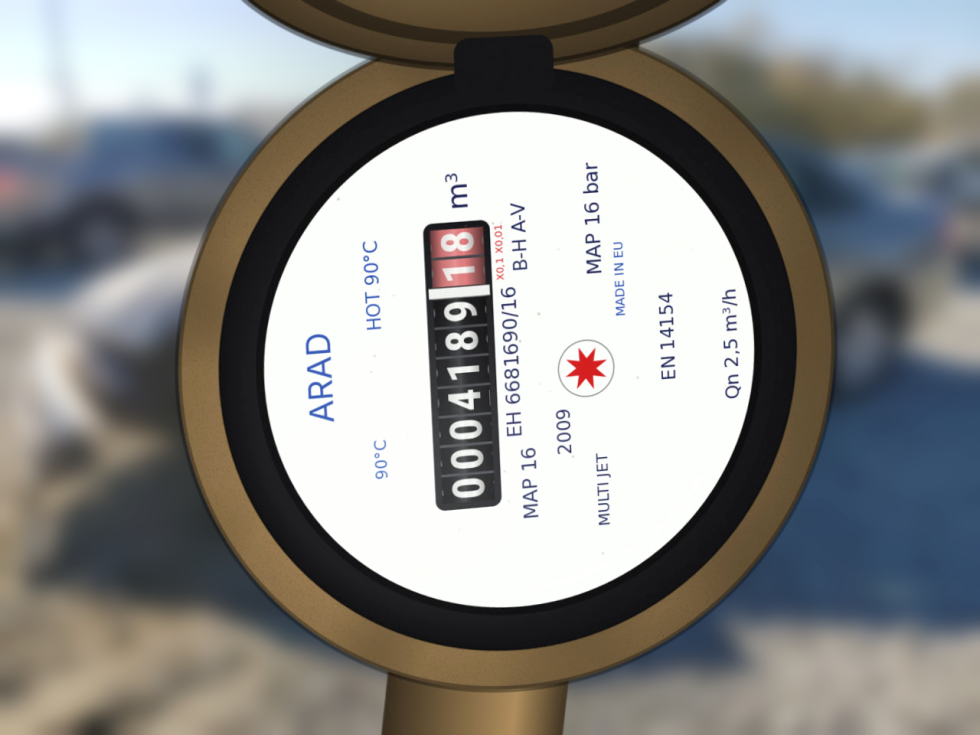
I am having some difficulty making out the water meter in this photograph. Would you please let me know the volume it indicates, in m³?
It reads 4189.18 m³
